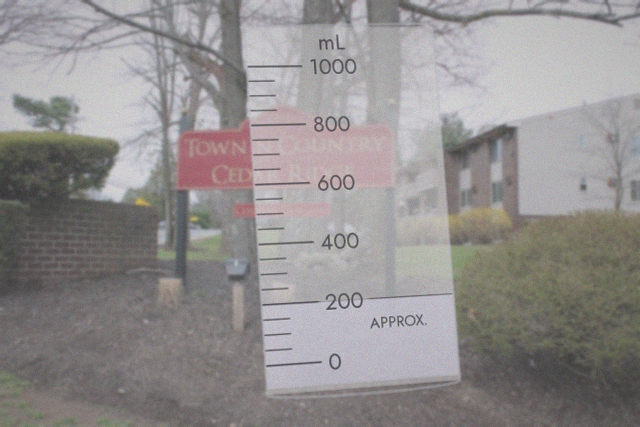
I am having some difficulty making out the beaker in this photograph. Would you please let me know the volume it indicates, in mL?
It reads 200 mL
